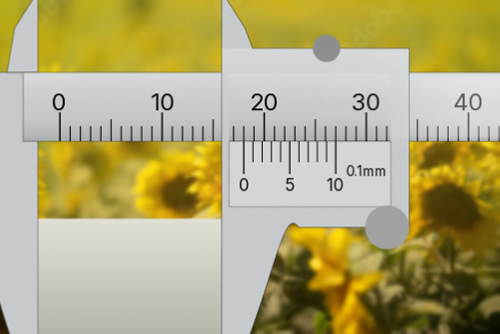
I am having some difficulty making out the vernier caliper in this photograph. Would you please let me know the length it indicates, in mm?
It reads 18.0 mm
